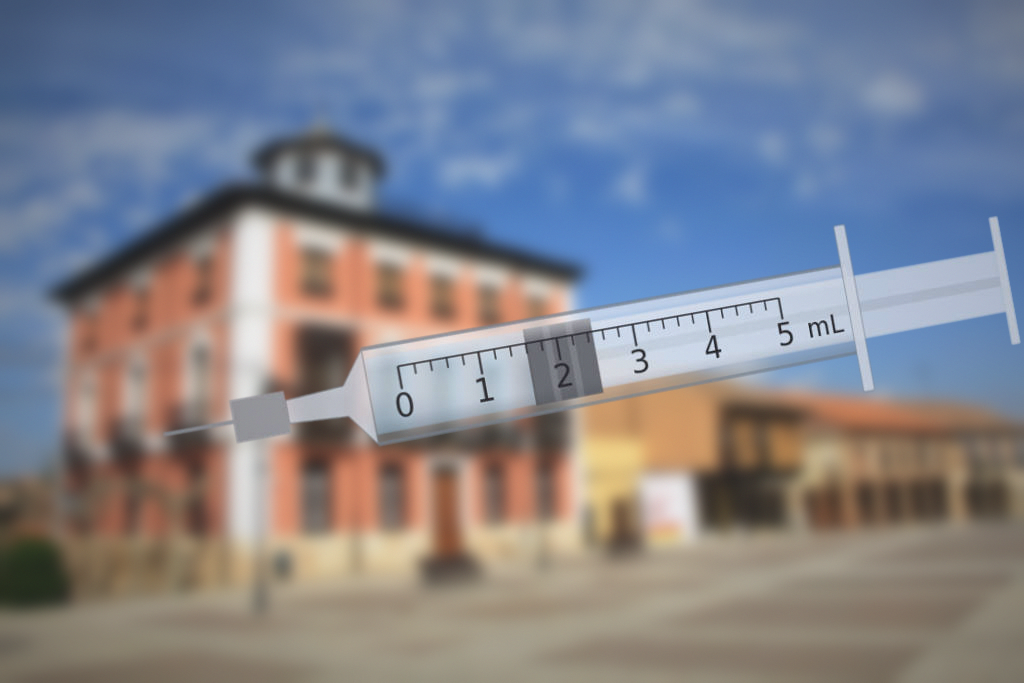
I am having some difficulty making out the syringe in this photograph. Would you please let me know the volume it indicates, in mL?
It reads 1.6 mL
